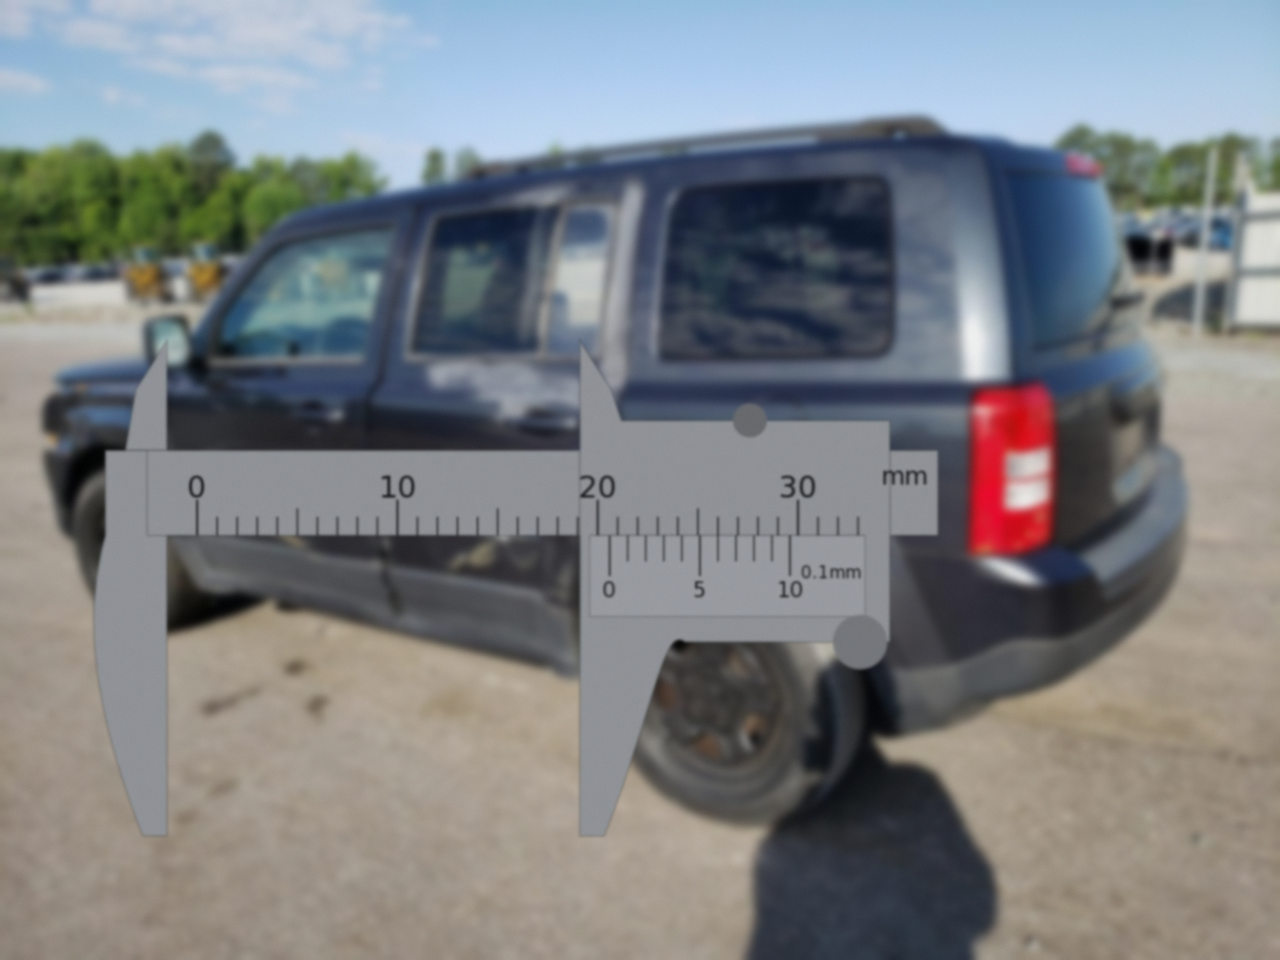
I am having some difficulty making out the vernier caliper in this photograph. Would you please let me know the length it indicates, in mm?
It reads 20.6 mm
